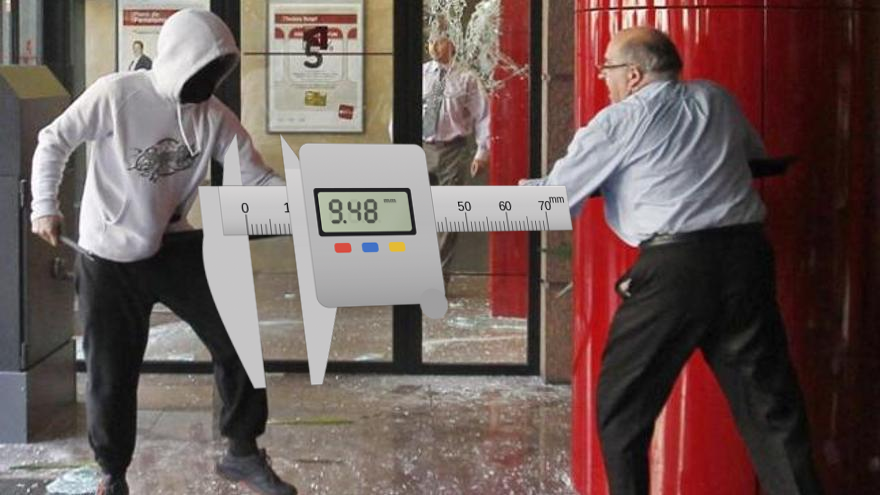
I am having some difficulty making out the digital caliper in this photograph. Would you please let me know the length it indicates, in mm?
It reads 9.48 mm
